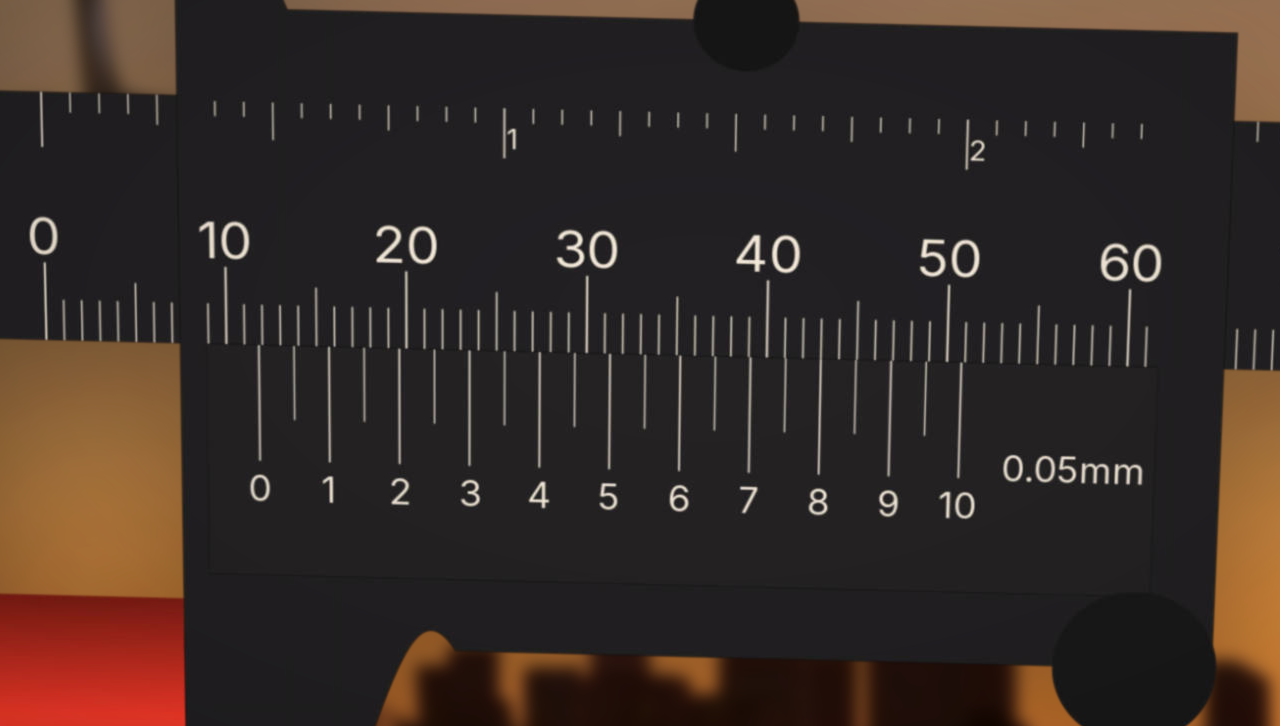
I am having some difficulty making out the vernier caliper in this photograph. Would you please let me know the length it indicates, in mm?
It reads 11.8 mm
